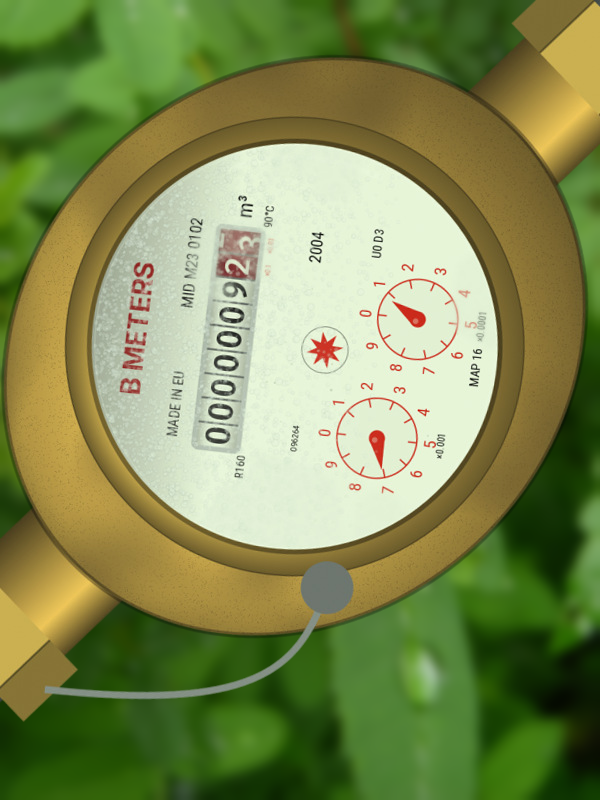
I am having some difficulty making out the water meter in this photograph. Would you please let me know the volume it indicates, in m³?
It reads 9.2270 m³
